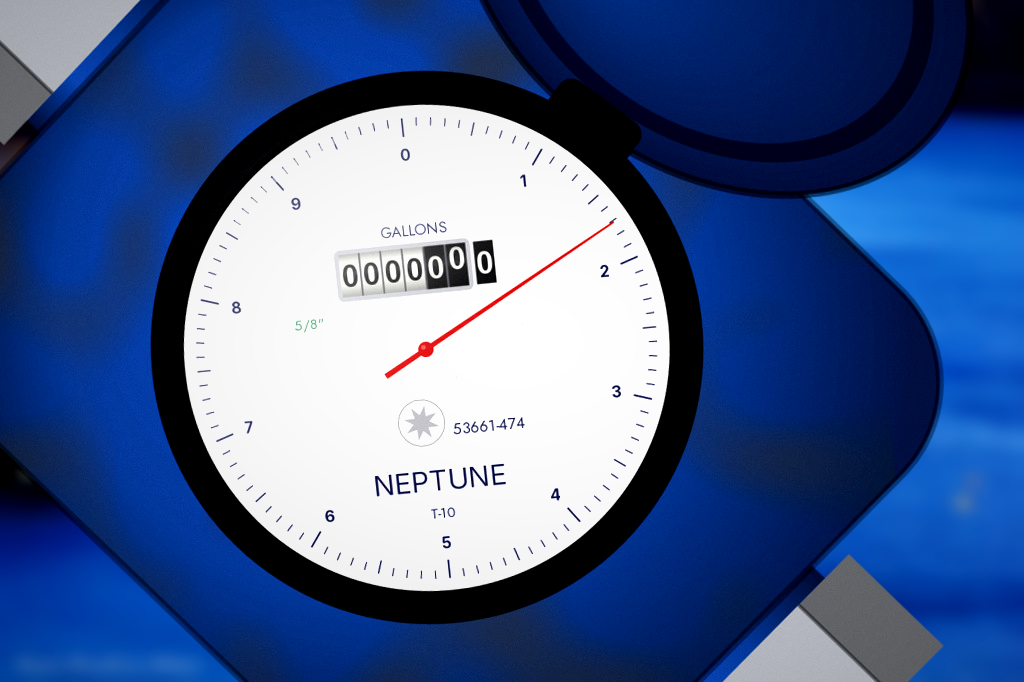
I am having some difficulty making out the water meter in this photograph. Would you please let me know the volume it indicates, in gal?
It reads 1.7 gal
